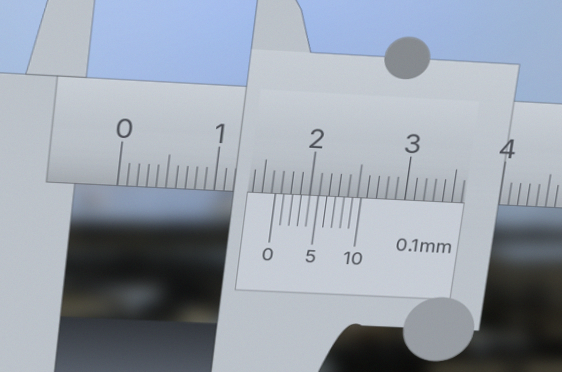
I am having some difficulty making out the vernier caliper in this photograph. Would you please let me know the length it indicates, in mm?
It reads 16.4 mm
